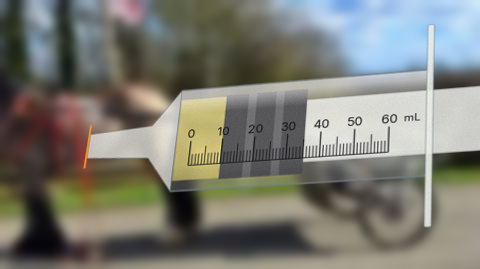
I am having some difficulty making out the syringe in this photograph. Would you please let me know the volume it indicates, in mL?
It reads 10 mL
